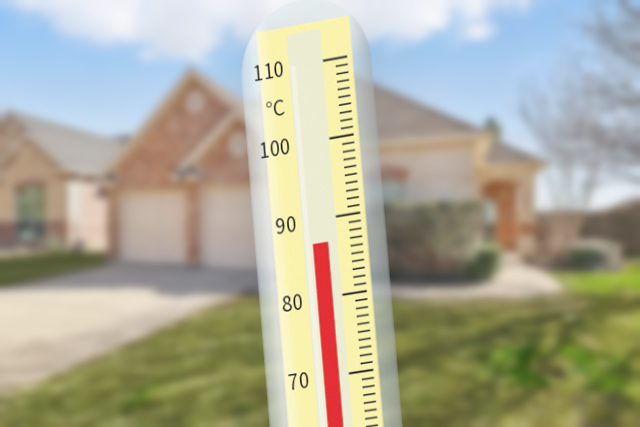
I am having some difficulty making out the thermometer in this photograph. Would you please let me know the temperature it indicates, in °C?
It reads 87 °C
